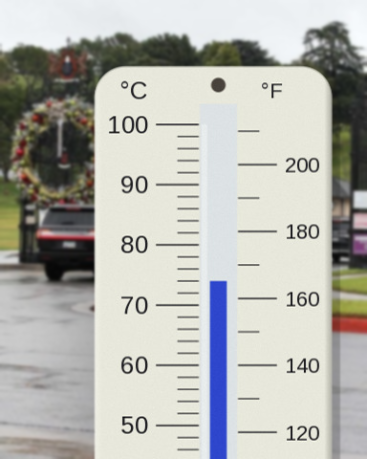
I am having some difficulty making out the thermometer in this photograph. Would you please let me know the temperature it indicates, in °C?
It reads 74 °C
